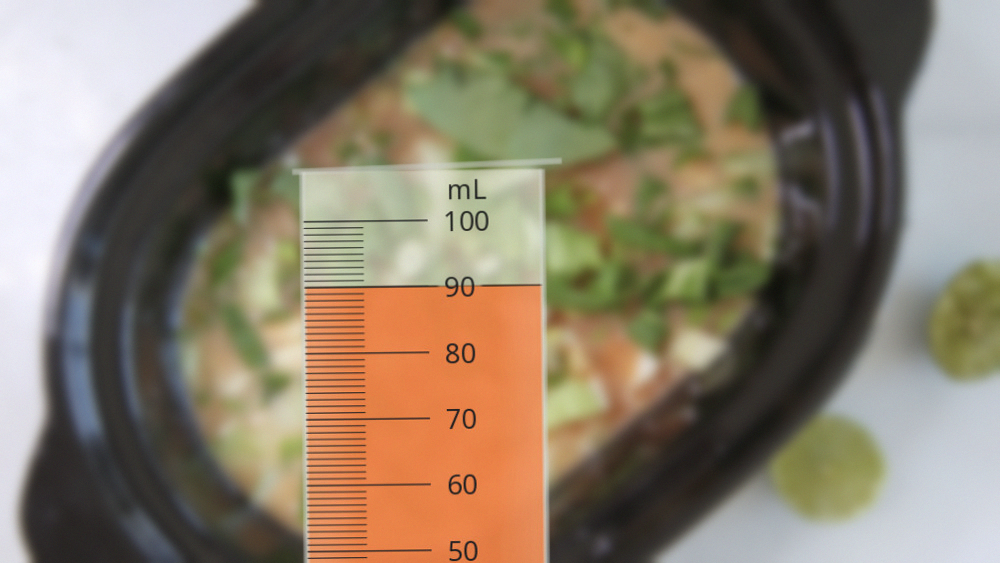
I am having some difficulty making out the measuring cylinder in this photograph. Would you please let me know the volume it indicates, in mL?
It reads 90 mL
